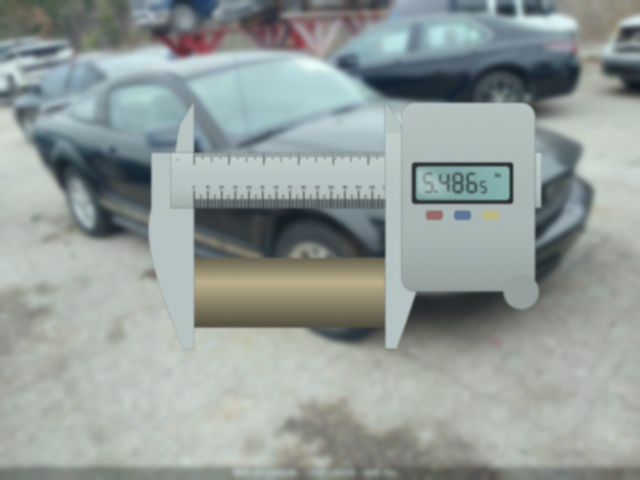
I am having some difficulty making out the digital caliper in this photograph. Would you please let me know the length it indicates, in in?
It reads 5.4865 in
